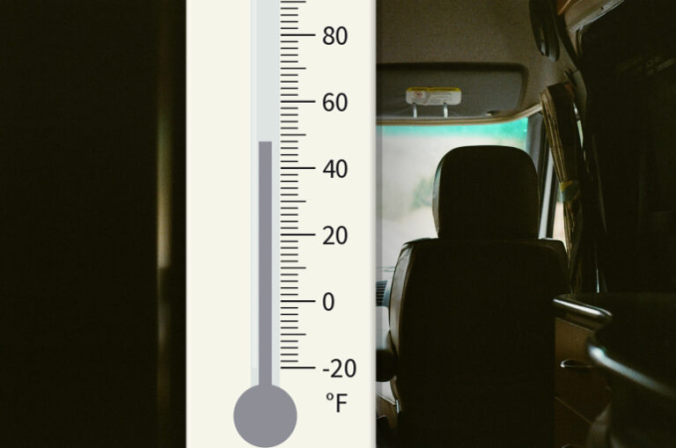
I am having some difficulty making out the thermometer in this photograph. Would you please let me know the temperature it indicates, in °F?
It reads 48 °F
